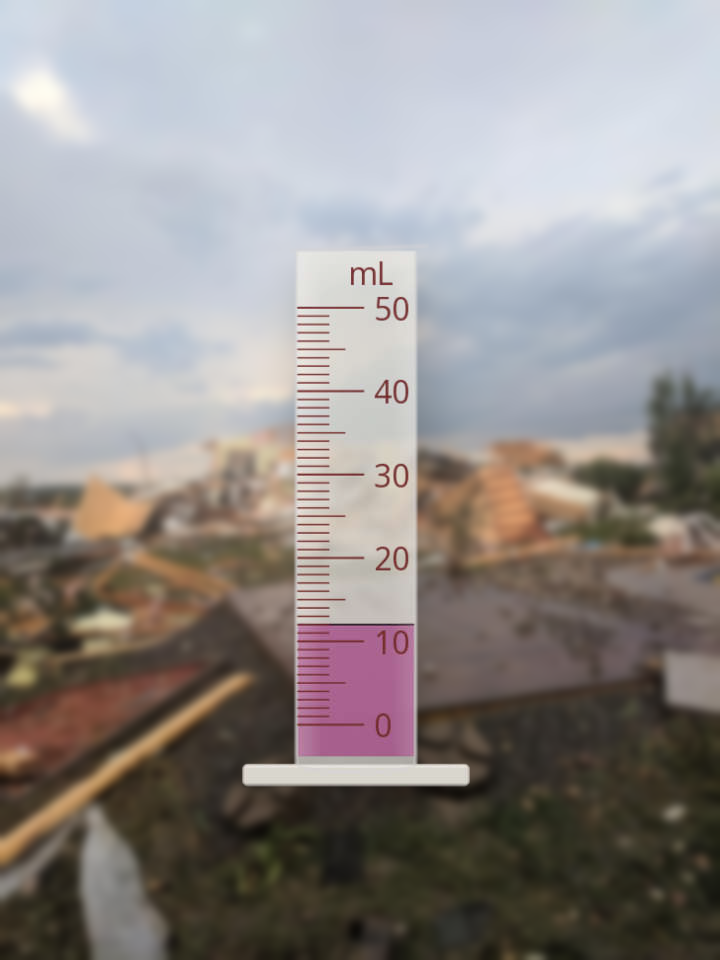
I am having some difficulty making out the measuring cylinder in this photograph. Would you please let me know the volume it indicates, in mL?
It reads 12 mL
